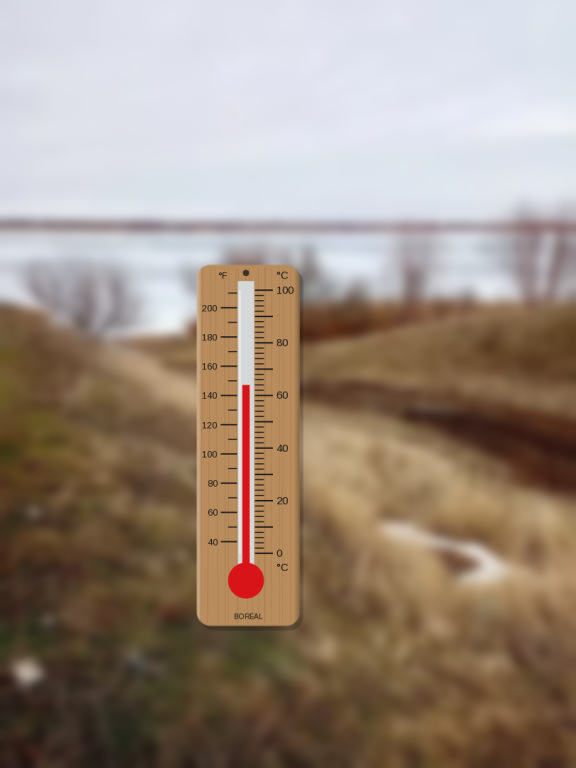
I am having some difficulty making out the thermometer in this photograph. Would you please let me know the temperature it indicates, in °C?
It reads 64 °C
